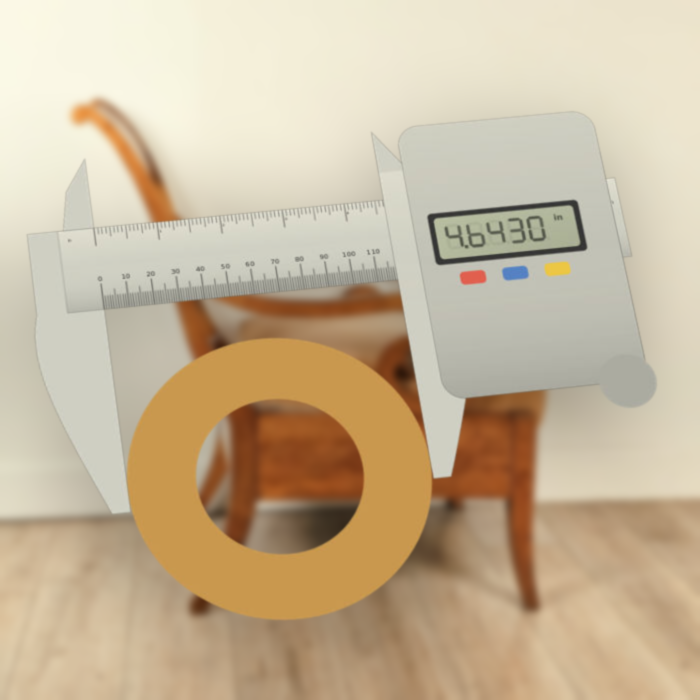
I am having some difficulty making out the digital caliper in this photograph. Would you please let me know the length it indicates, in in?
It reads 4.6430 in
